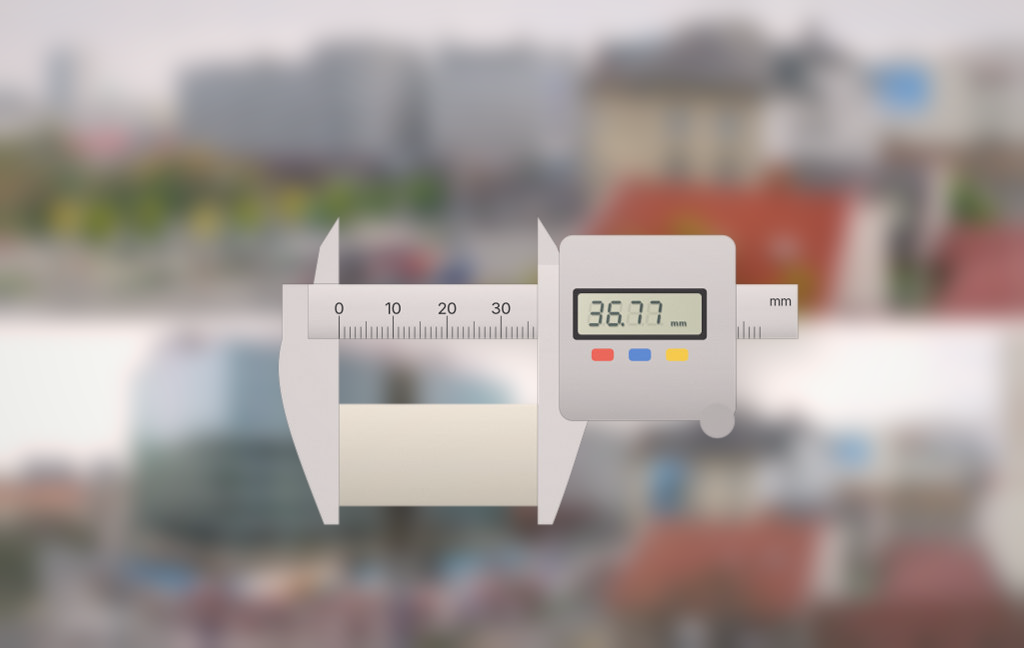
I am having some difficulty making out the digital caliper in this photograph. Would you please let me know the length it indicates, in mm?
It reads 36.77 mm
